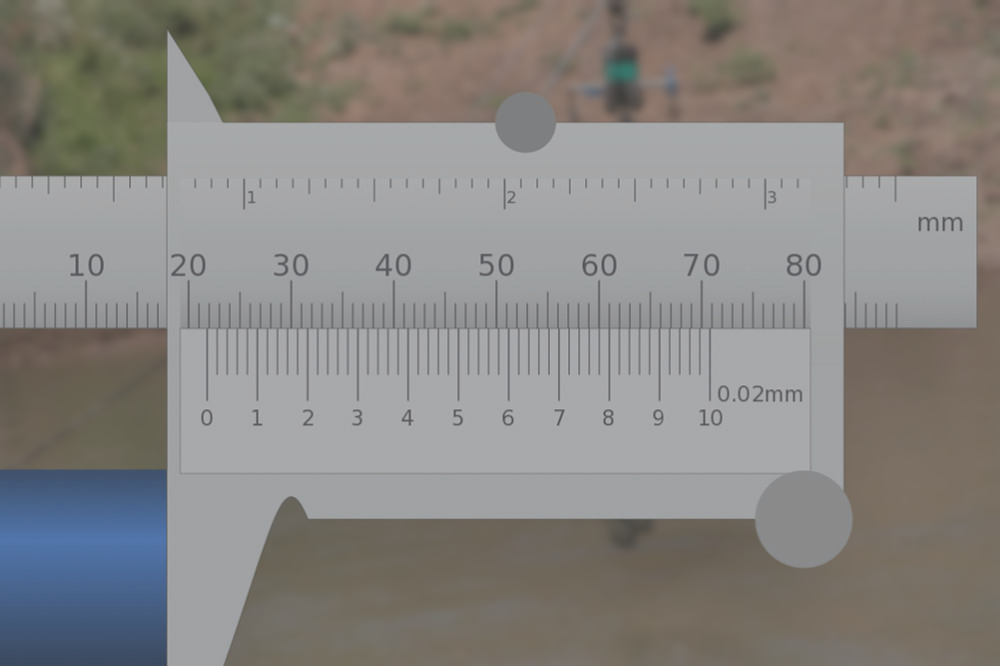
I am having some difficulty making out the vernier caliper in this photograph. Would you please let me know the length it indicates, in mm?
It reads 21.8 mm
